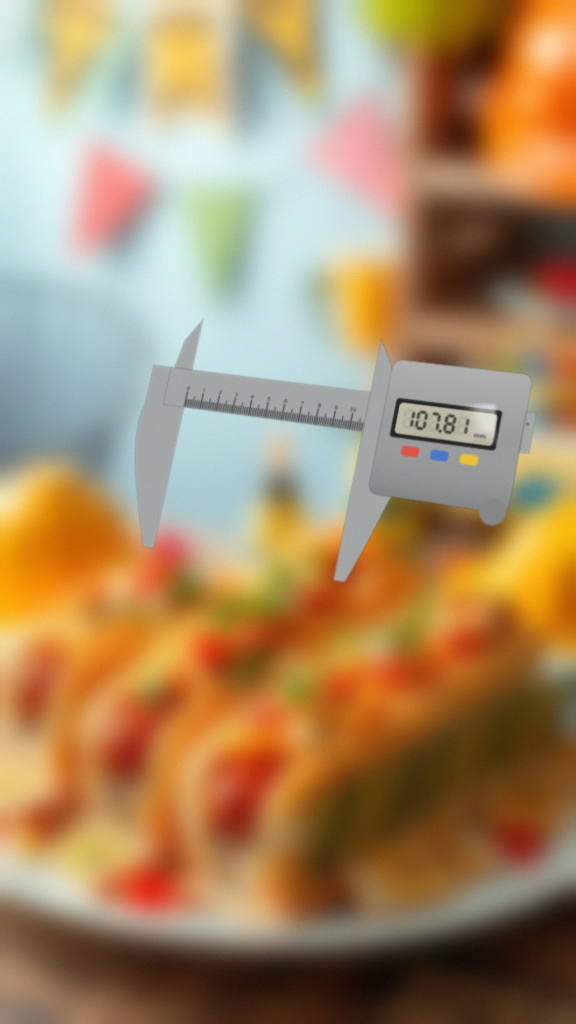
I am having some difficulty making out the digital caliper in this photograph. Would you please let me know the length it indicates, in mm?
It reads 107.81 mm
